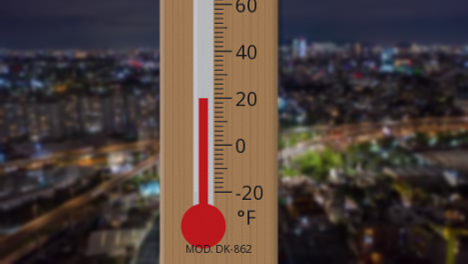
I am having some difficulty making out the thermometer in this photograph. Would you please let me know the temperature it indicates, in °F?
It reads 20 °F
